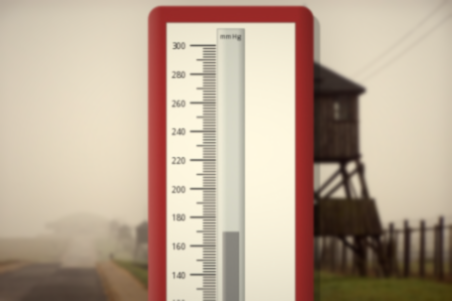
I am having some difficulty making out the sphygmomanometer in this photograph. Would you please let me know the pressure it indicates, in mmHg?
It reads 170 mmHg
